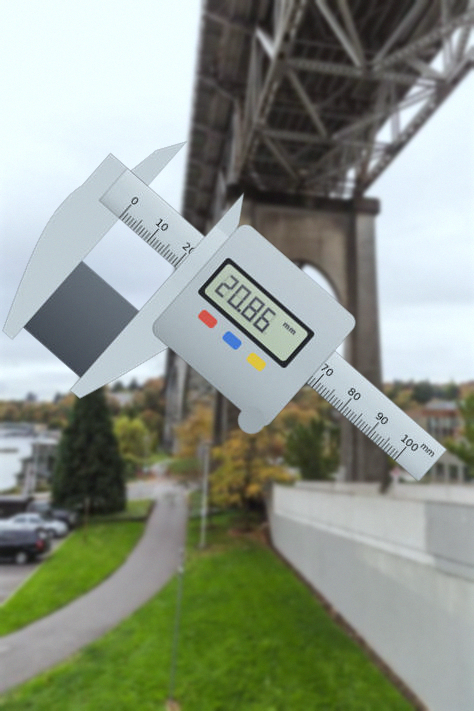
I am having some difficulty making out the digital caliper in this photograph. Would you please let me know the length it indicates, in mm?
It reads 20.86 mm
